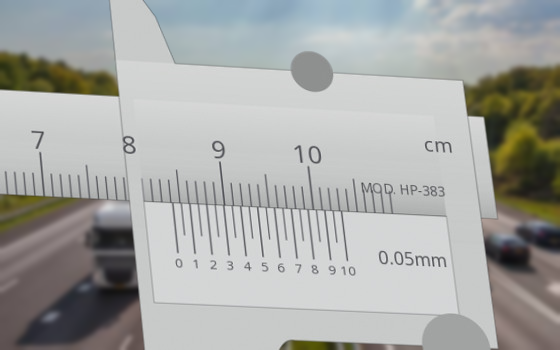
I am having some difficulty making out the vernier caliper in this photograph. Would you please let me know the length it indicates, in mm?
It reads 84.2 mm
